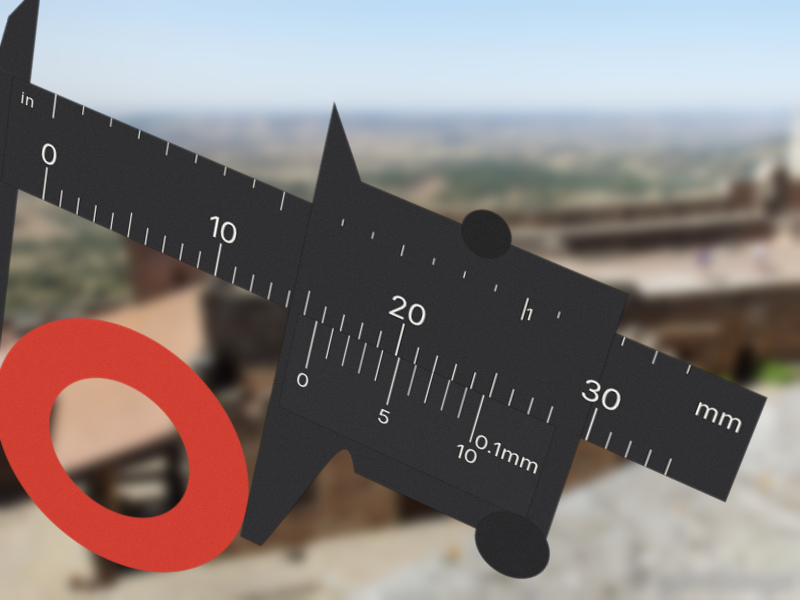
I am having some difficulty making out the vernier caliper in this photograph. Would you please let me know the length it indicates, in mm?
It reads 15.7 mm
